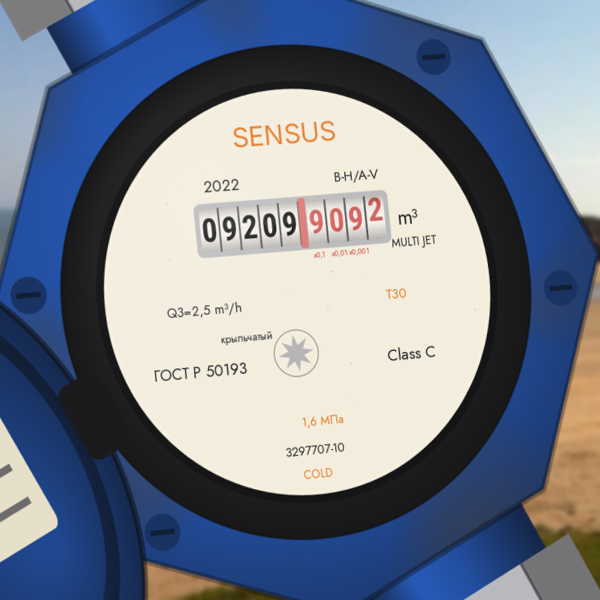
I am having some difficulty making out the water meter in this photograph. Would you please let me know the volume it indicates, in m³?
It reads 9209.9092 m³
